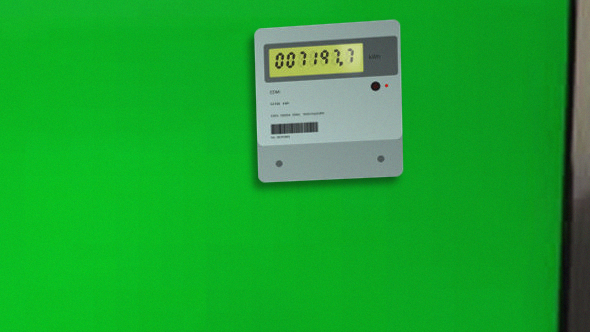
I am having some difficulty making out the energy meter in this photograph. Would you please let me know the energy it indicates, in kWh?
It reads 7197.7 kWh
